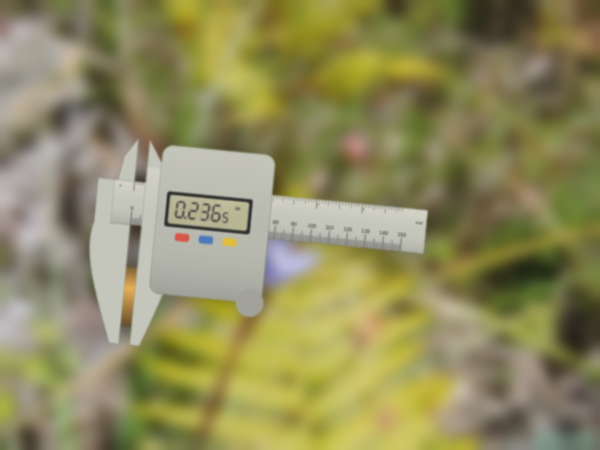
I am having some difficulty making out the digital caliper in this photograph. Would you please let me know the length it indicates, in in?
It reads 0.2365 in
